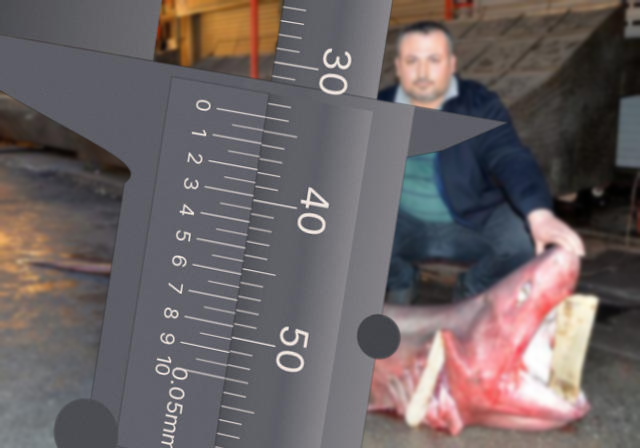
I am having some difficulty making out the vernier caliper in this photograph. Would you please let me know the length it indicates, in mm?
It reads 34.0 mm
